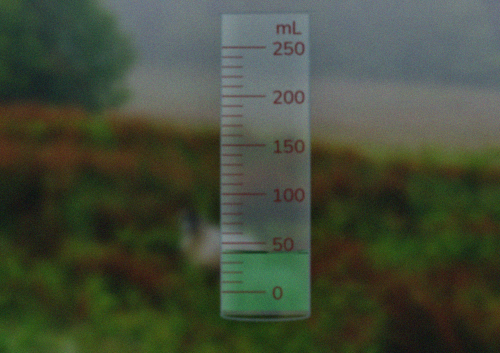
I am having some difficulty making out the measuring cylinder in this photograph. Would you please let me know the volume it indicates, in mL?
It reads 40 mL
